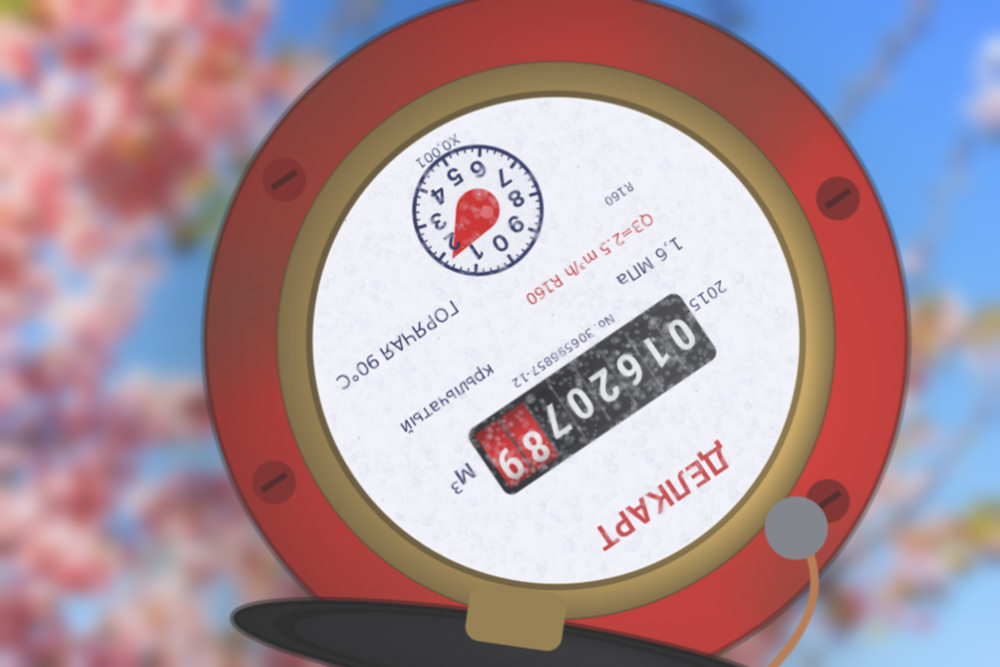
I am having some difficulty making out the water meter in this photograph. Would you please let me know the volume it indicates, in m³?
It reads 16207.891 m³
